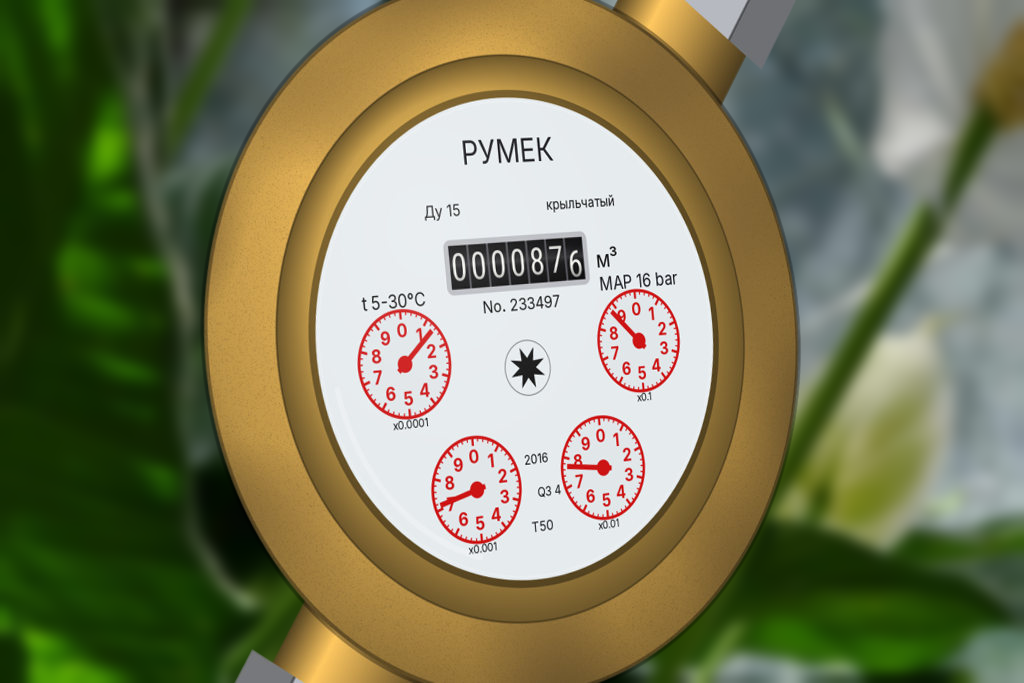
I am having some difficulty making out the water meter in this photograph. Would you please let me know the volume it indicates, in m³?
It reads 875.8771 m³
